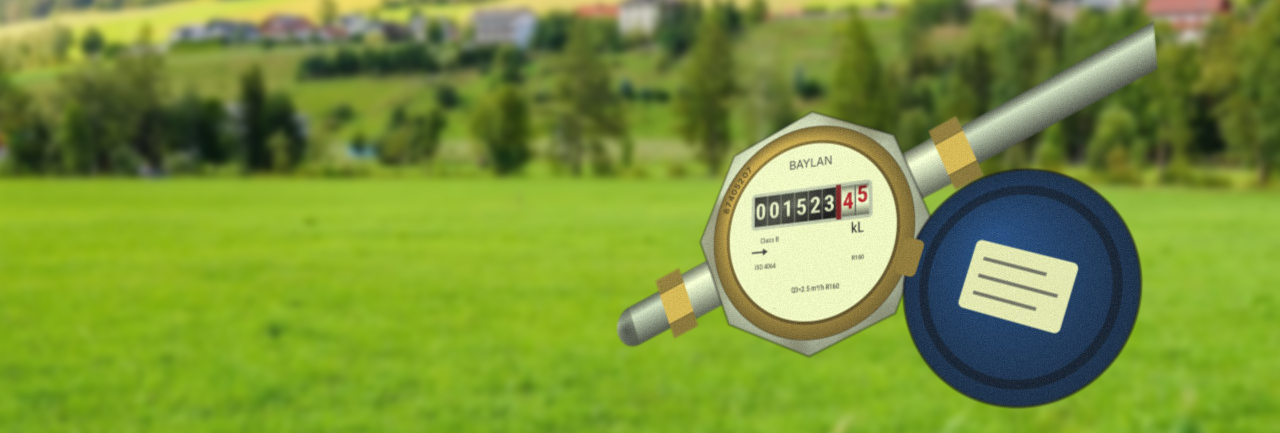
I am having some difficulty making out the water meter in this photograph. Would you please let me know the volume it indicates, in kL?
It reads 1523.45 kL
